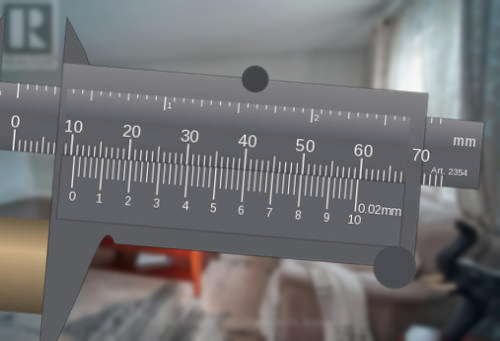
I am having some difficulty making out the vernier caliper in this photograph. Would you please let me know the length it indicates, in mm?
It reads 10.6 mm
